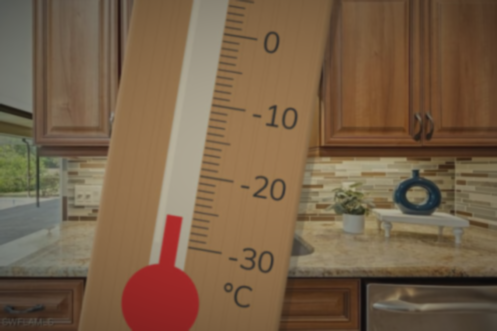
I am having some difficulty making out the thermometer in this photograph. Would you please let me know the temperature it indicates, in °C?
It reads -26 °C
